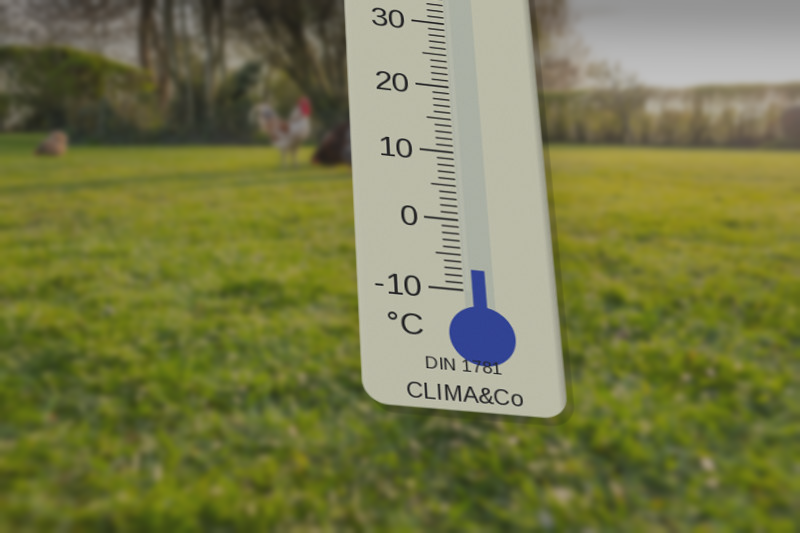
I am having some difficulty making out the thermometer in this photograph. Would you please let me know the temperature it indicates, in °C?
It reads -7 °C
